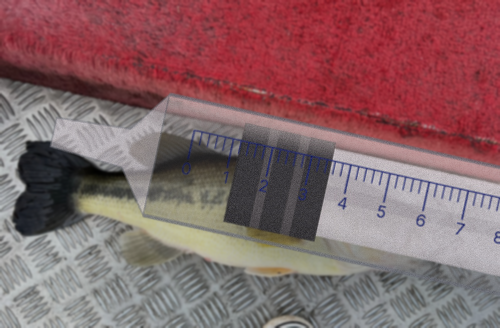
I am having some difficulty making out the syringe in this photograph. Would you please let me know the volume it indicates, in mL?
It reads 1.2 mL
